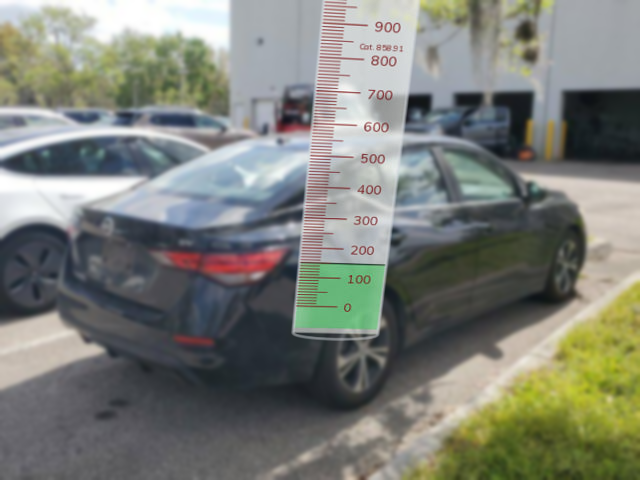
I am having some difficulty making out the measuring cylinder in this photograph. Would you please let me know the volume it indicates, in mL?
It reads 150 mL
